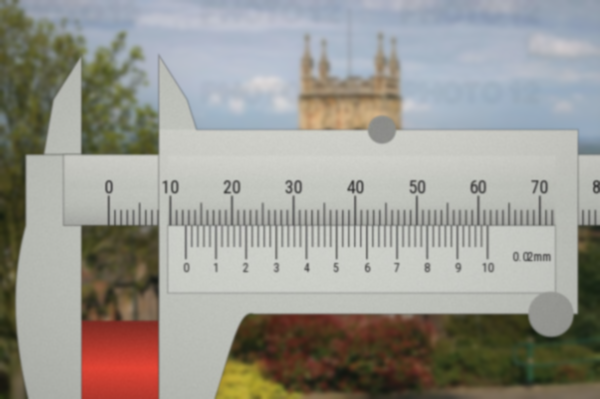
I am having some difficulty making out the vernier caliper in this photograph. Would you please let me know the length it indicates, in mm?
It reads 12.5 mm
